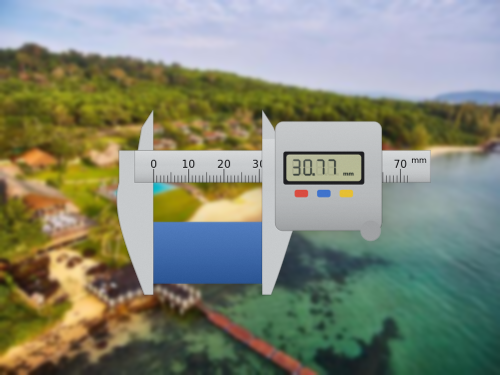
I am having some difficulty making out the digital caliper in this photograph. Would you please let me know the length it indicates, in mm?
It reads 30.77 mm
